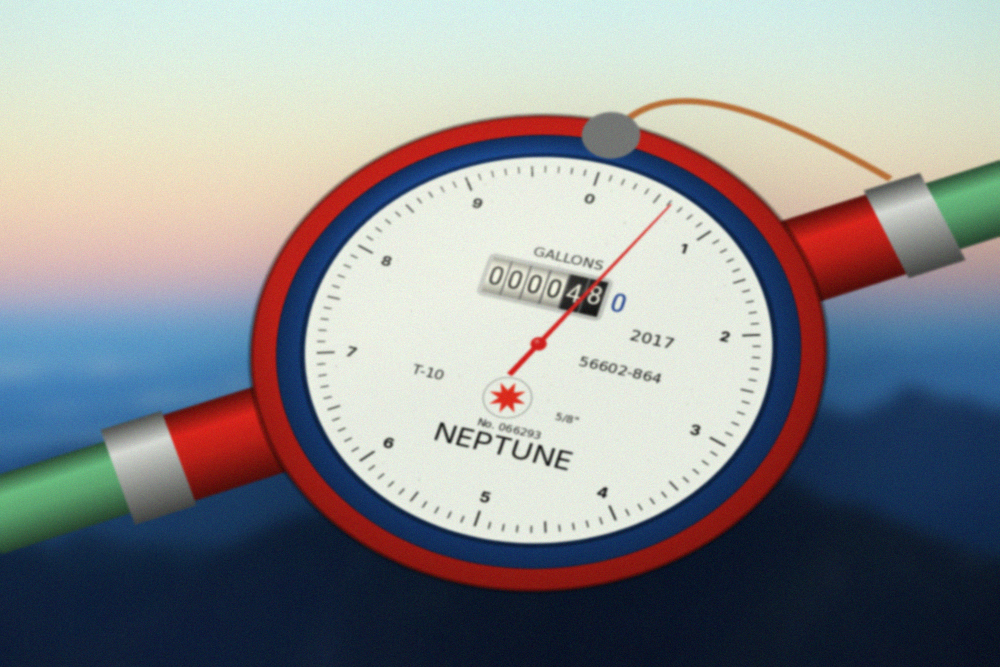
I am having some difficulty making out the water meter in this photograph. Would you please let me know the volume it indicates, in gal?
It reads 480.6 gal
